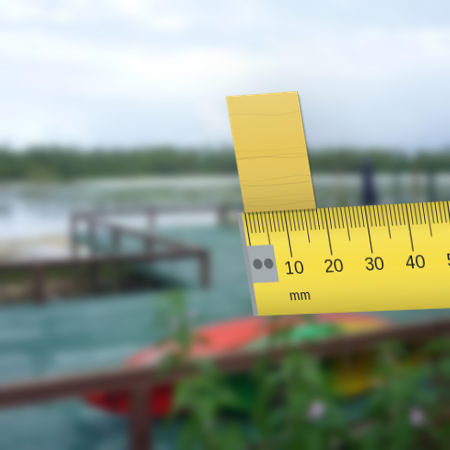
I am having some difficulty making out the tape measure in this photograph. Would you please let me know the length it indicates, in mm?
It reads 18 mm
